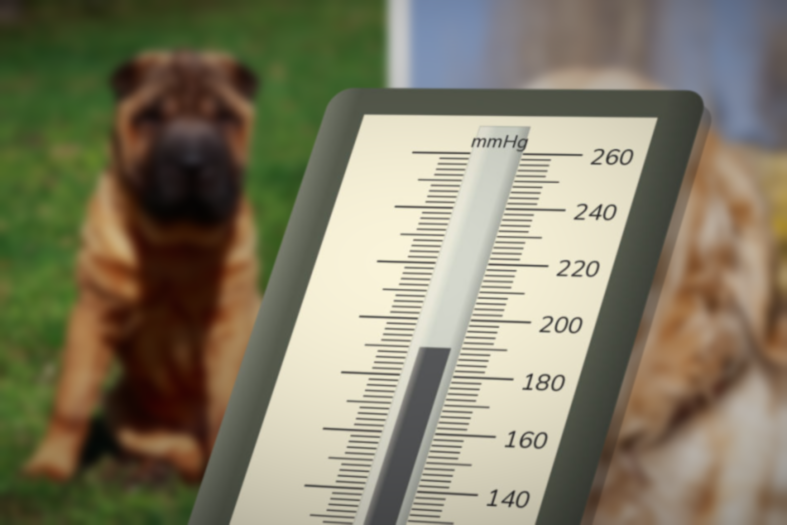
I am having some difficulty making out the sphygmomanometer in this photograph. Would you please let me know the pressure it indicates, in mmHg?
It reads 190 mmHg
